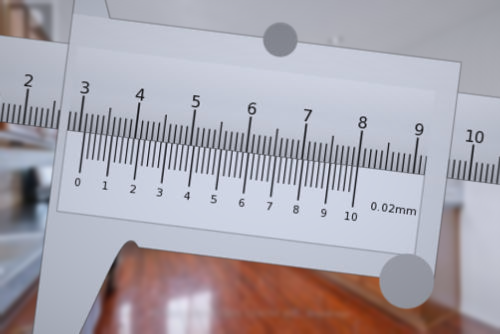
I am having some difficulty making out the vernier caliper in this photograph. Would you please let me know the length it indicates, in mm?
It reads 31.0 mm
